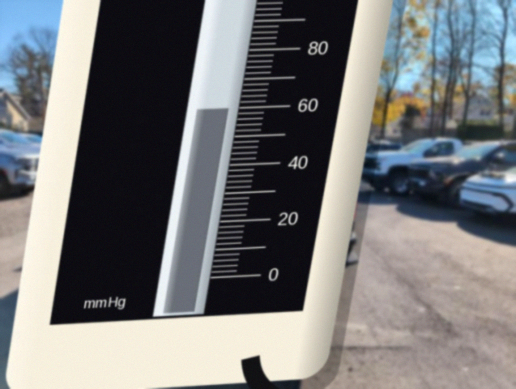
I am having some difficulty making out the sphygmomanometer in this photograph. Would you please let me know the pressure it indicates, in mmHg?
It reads 60 mmHg
